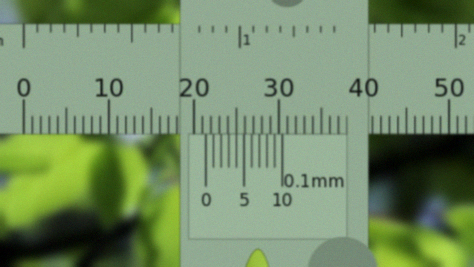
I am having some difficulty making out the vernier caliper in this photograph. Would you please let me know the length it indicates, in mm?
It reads 21.4 mm
